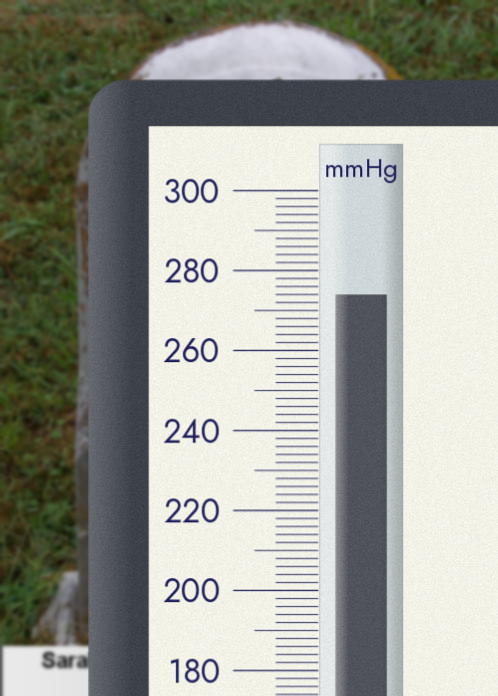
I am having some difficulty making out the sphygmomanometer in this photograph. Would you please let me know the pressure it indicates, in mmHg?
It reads 274 mmHg
